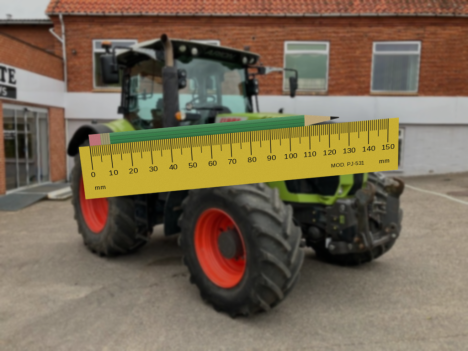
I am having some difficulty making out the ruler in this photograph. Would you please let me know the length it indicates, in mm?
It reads 125 mm
